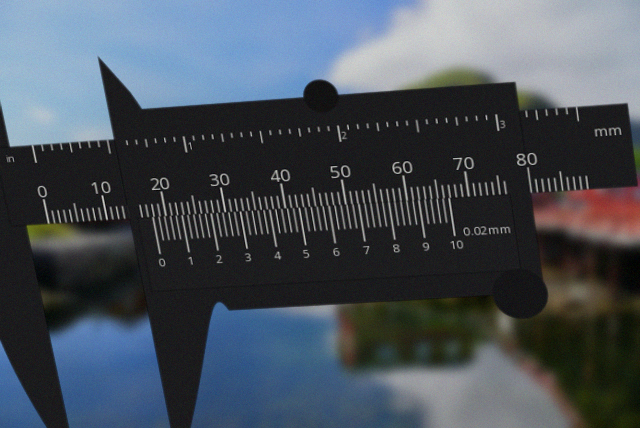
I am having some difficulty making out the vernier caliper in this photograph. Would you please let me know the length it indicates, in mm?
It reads 17.8 mm
